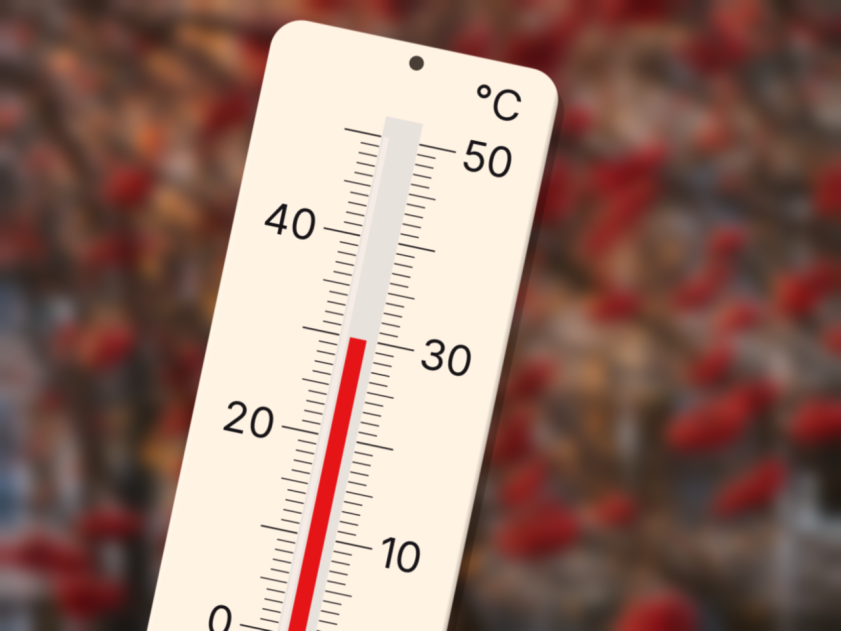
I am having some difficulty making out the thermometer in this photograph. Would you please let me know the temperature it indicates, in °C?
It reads 30 °C
